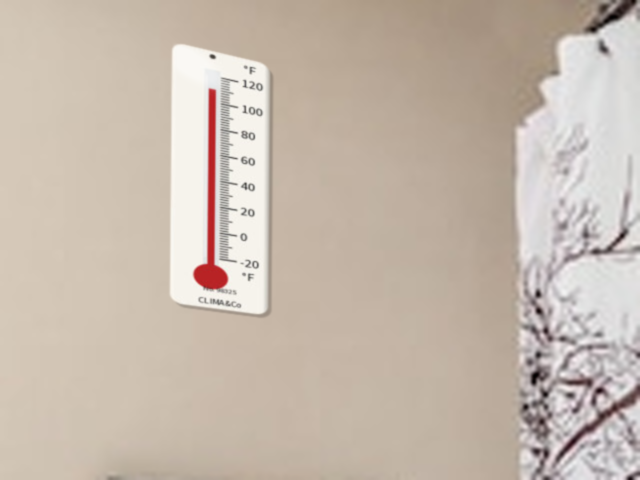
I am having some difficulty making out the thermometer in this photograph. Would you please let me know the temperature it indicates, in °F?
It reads 110 °F
